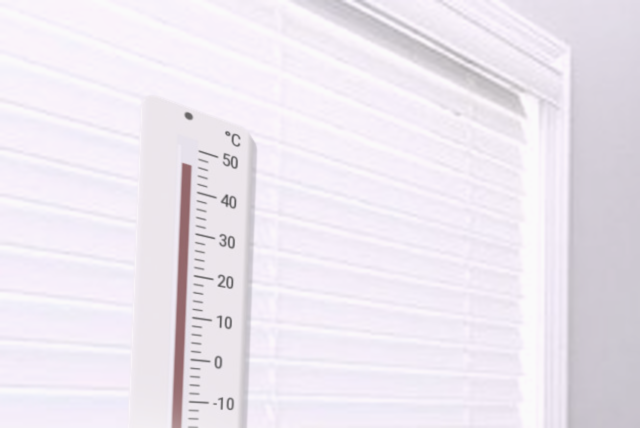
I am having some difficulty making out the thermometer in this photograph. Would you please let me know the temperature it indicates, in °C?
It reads 46 °C
